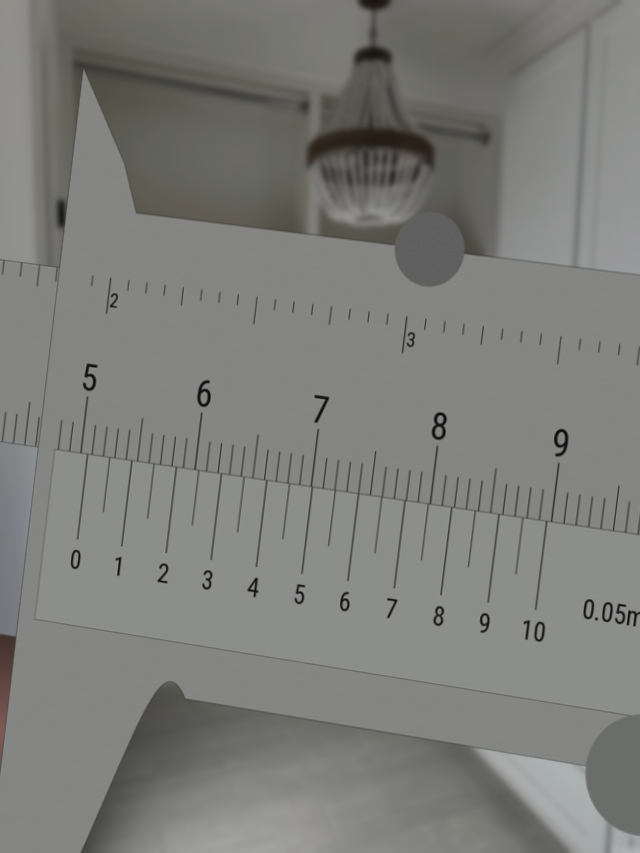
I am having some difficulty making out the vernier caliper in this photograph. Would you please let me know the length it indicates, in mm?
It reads 50.6 mm
